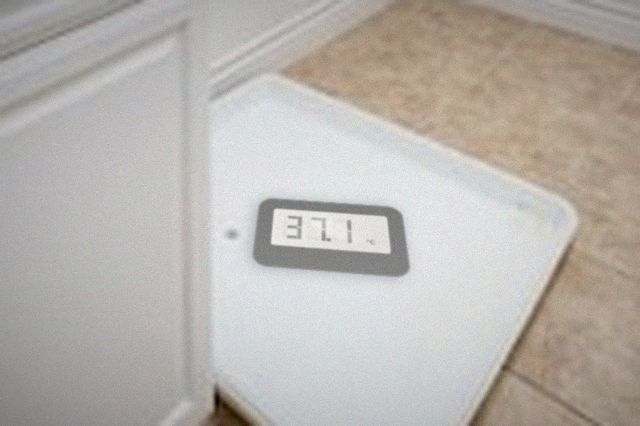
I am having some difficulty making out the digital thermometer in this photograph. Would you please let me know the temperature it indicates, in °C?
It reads 37.1 °C
